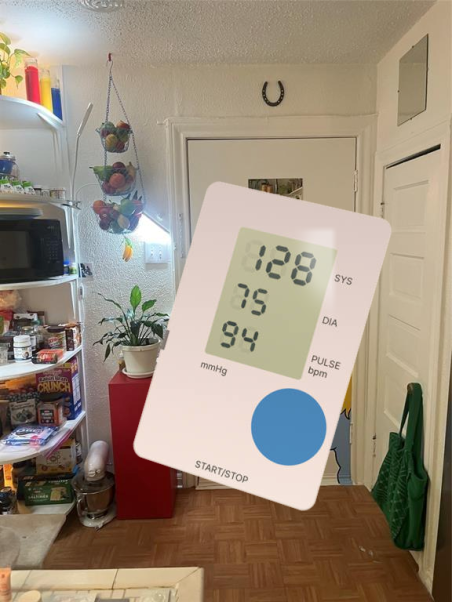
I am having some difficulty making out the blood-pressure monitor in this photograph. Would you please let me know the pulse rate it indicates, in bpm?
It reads 94 bpm
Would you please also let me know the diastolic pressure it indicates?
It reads 75 mmHg
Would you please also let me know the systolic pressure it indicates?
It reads 128 mmHg
